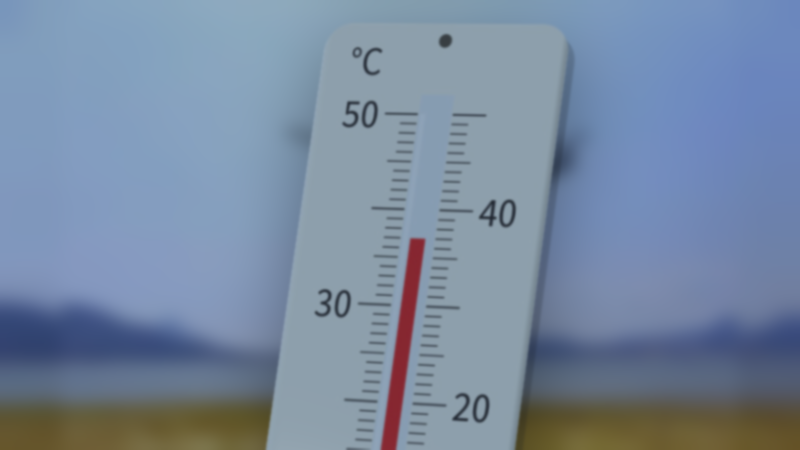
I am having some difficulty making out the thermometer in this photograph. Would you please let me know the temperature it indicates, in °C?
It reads 37 °C
